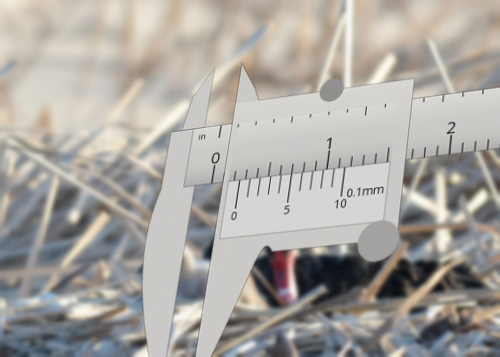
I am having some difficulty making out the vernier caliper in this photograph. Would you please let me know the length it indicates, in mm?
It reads 2.5 mm
